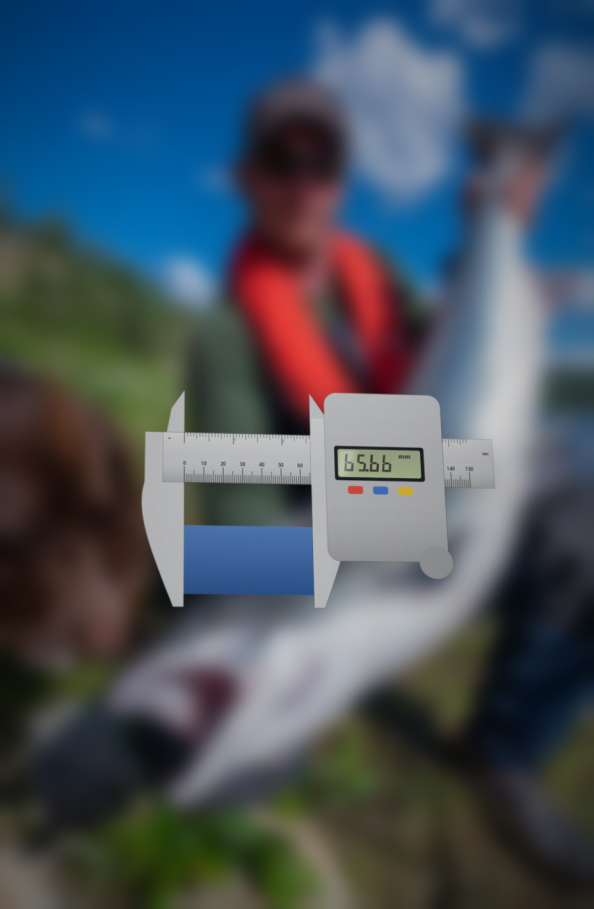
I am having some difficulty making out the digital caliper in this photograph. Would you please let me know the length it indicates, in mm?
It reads 65.66 mm
